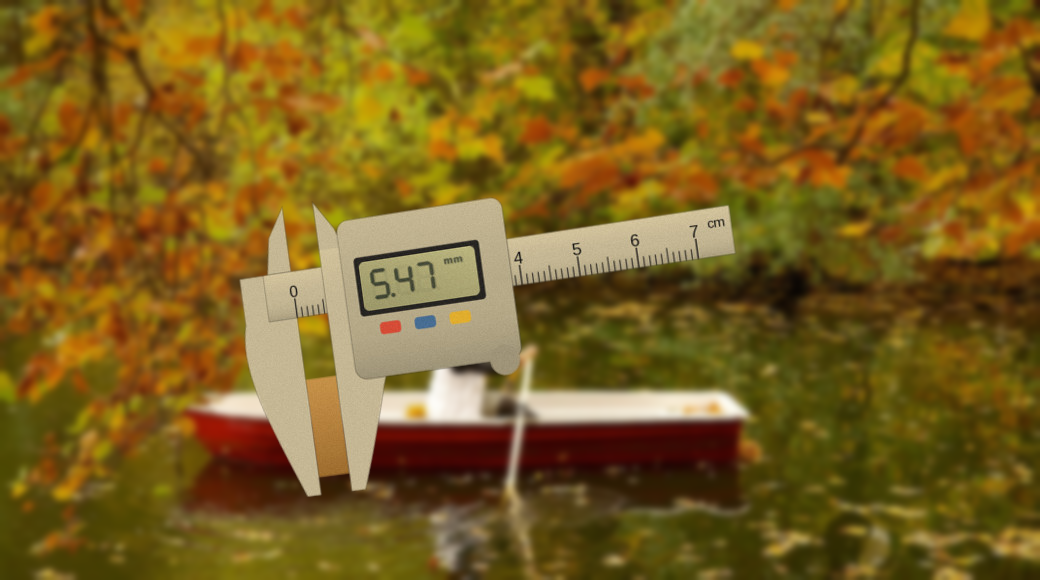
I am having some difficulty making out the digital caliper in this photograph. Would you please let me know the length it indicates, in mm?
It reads 5.47 mm
